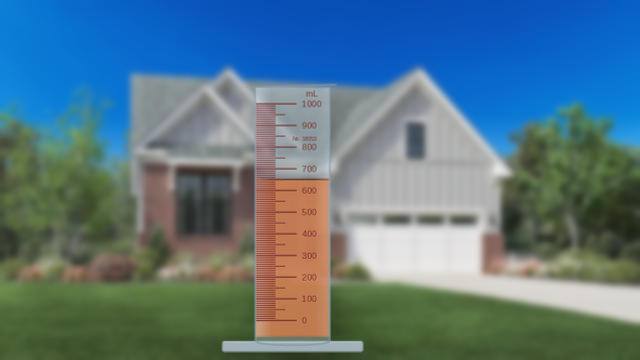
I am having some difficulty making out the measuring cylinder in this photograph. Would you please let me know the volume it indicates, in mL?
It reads 650 mL
